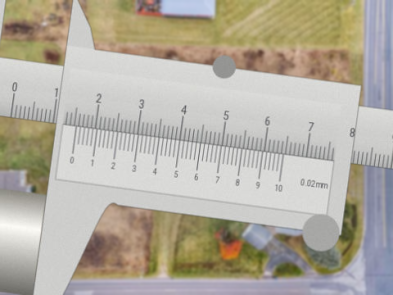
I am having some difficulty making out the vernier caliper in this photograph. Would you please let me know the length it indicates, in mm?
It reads 15.5 mm
